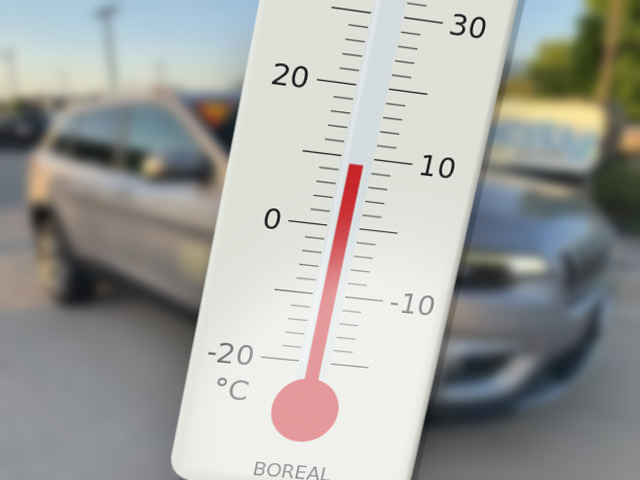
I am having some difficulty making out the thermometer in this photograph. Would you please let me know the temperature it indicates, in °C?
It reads 9 °C
